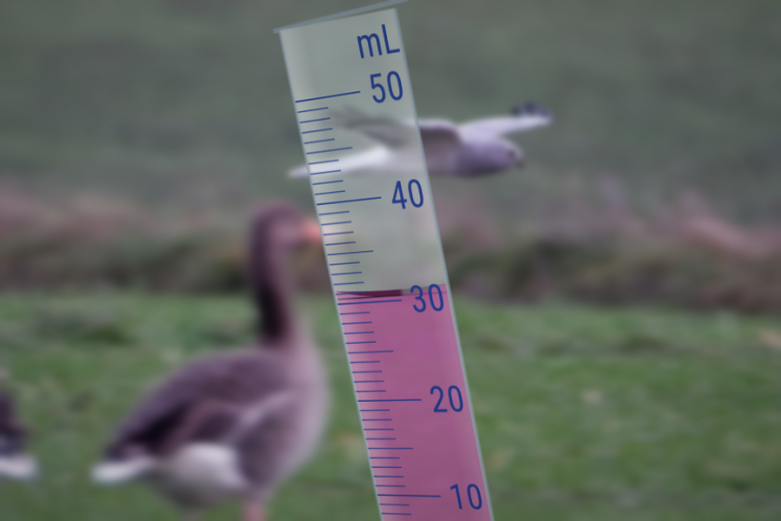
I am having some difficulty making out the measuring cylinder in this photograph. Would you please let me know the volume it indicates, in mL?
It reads 30.5 mL
